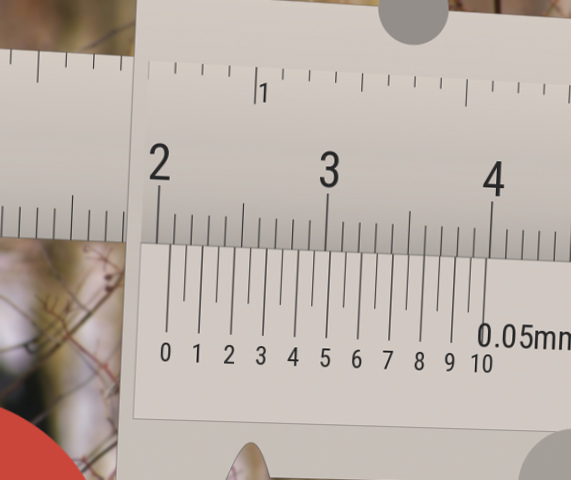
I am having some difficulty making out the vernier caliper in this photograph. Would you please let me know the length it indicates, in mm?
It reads 20.8 mm
